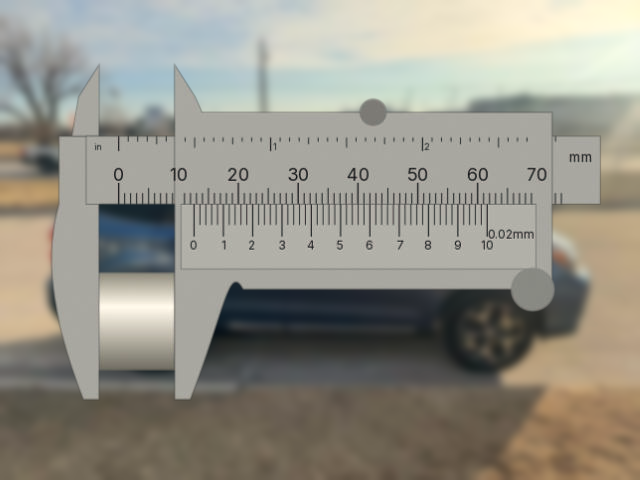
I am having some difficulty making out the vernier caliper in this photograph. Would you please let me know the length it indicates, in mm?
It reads 12.6 mm
